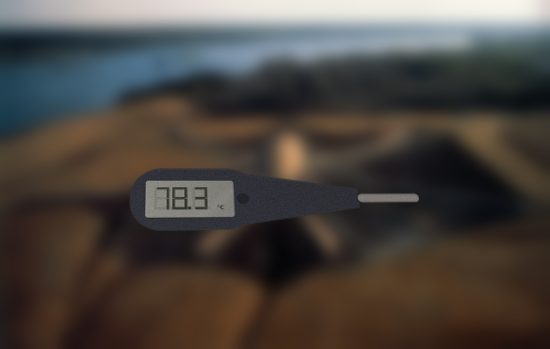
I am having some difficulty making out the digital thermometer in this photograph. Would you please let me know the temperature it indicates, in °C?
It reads 78.3 °C
